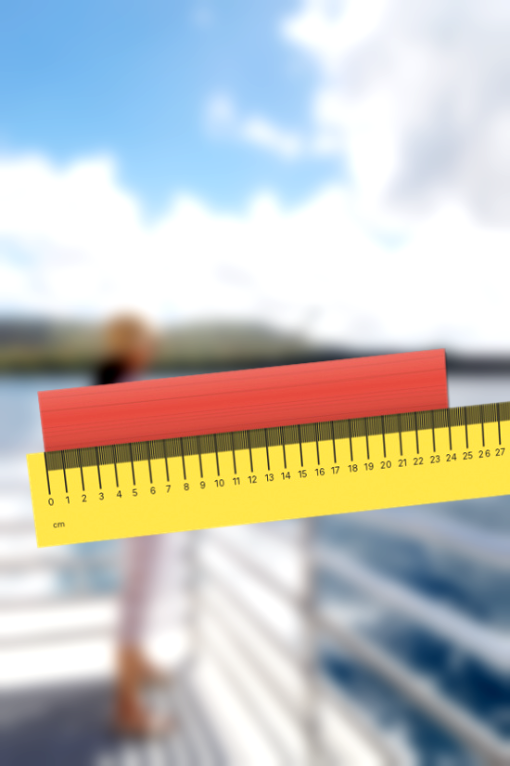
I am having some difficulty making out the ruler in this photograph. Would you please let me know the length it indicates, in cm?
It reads 24 cm
